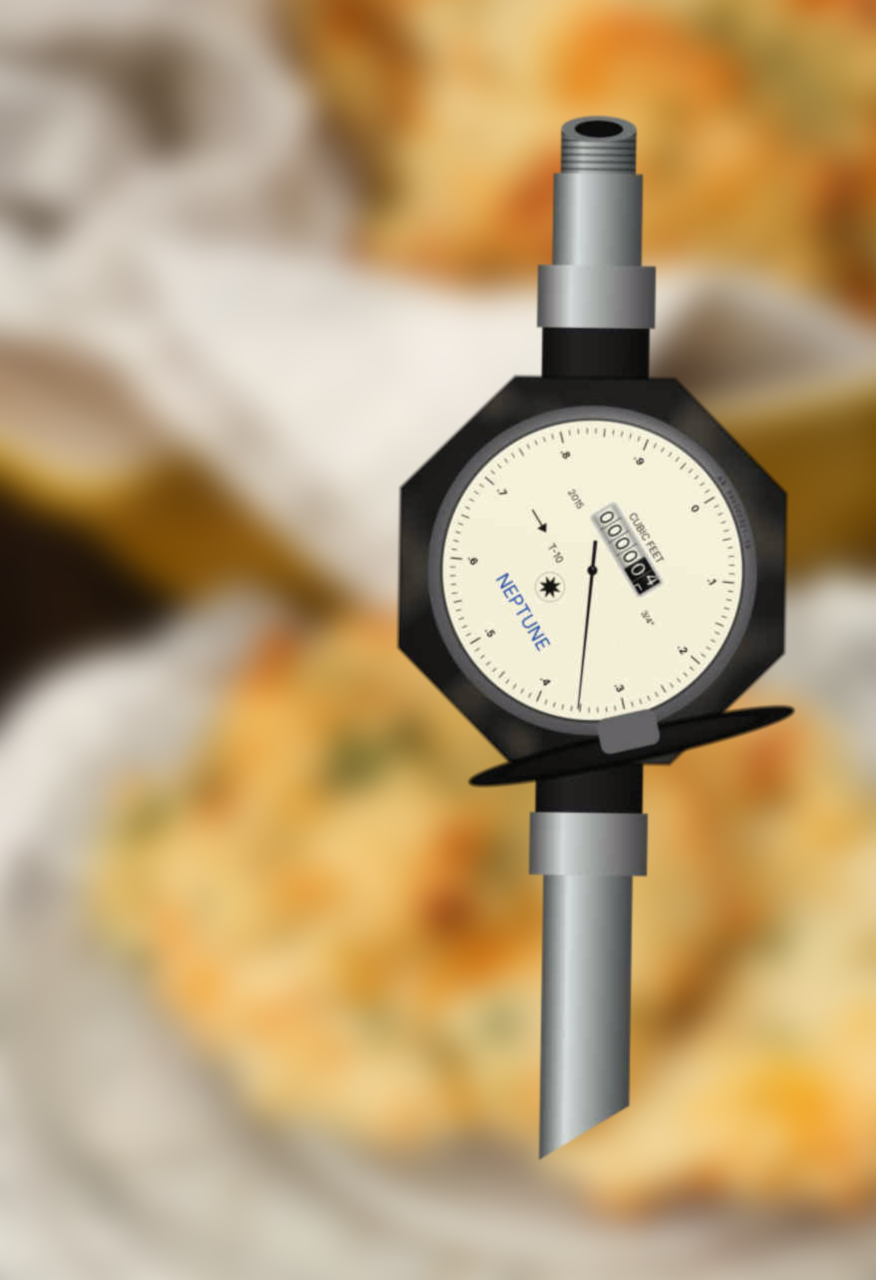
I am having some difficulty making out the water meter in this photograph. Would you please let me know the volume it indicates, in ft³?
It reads 4.35 ft³
